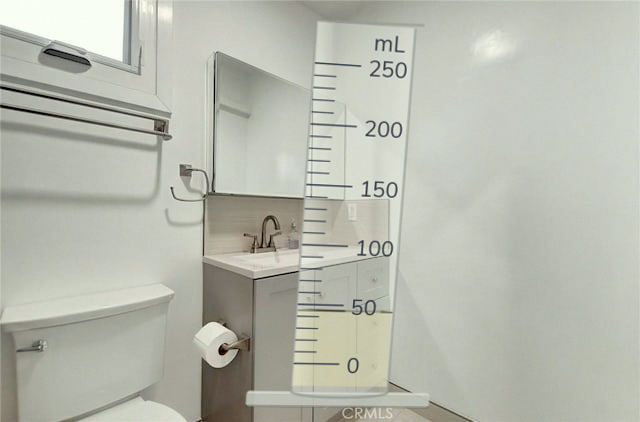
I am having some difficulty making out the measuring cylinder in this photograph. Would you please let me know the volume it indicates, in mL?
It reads 45 mL
